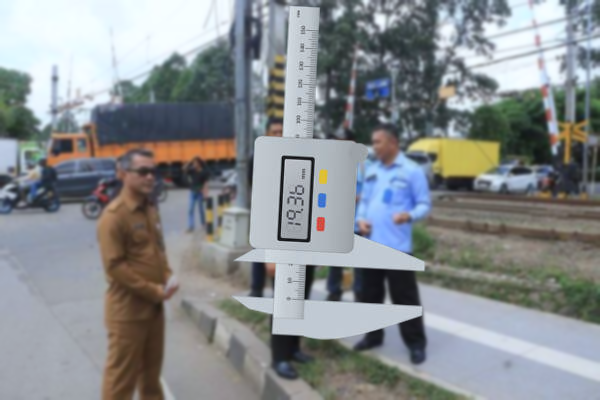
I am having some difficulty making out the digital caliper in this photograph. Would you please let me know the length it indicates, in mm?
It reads 19.36 mm
